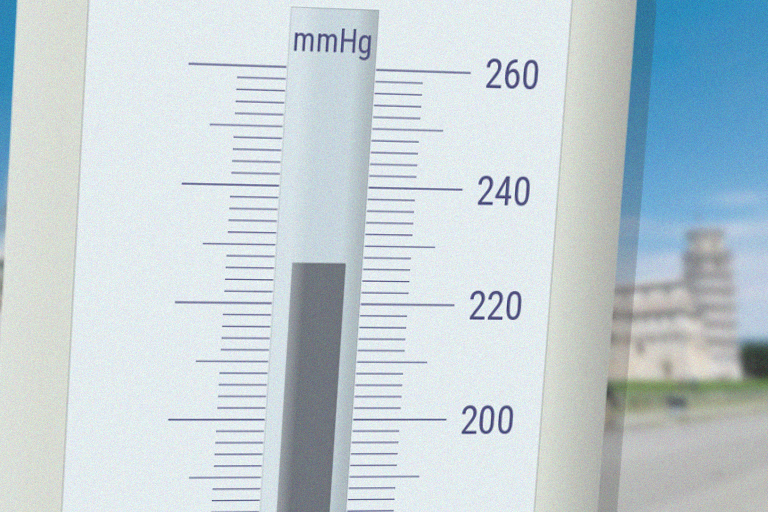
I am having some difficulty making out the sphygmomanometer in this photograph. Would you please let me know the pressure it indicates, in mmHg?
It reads 227 mmHg
